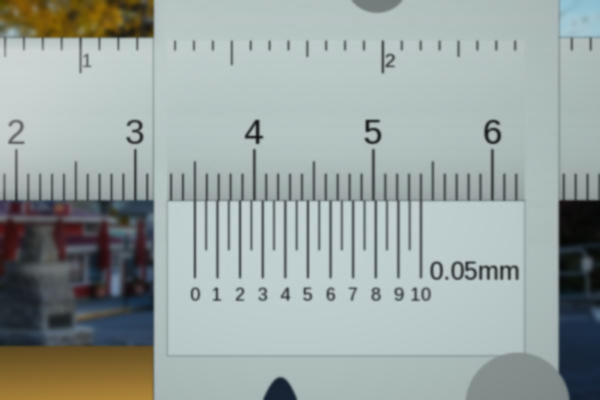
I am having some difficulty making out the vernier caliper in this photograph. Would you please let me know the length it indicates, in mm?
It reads 35.0 mm
